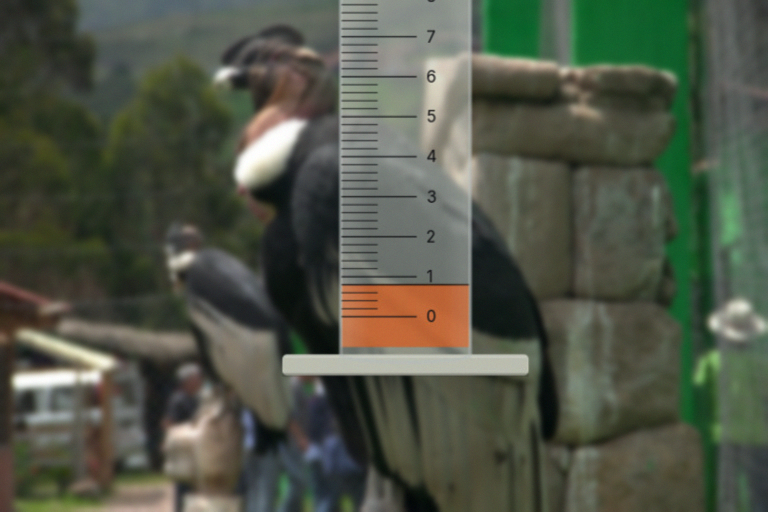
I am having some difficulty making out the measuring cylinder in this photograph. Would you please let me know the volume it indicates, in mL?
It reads 0.8 mL
